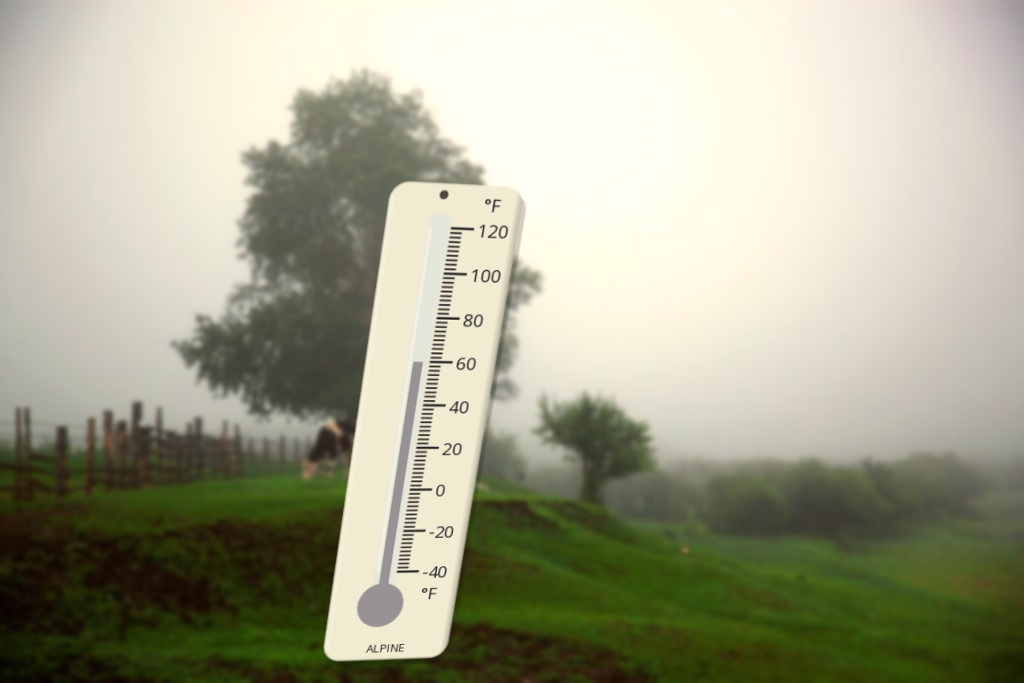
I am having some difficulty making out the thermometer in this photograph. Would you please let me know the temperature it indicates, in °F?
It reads 60 °F
